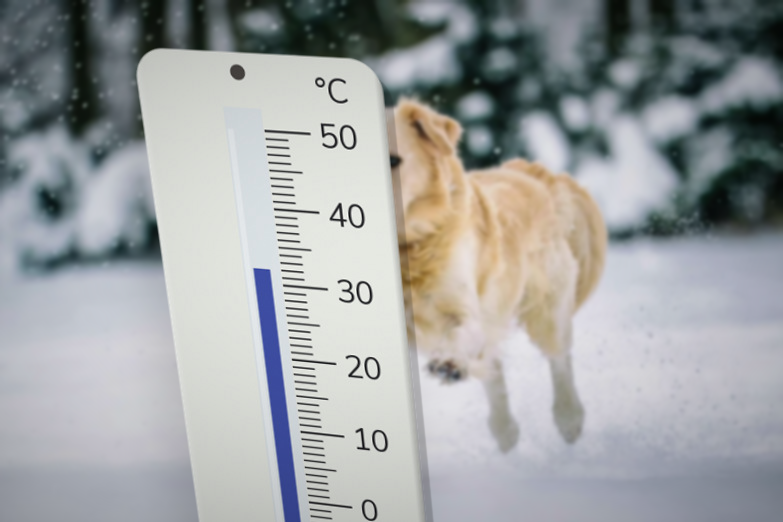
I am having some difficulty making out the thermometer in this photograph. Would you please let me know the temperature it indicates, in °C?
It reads 32 °C
